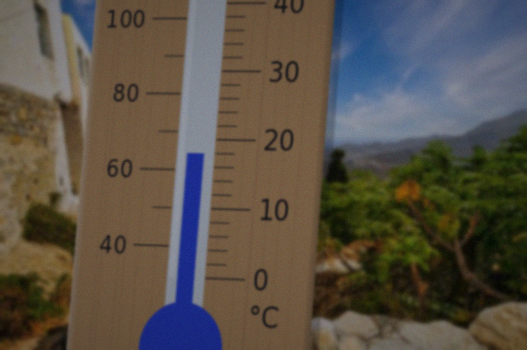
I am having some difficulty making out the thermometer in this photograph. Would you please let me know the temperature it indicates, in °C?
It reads 18 °C
